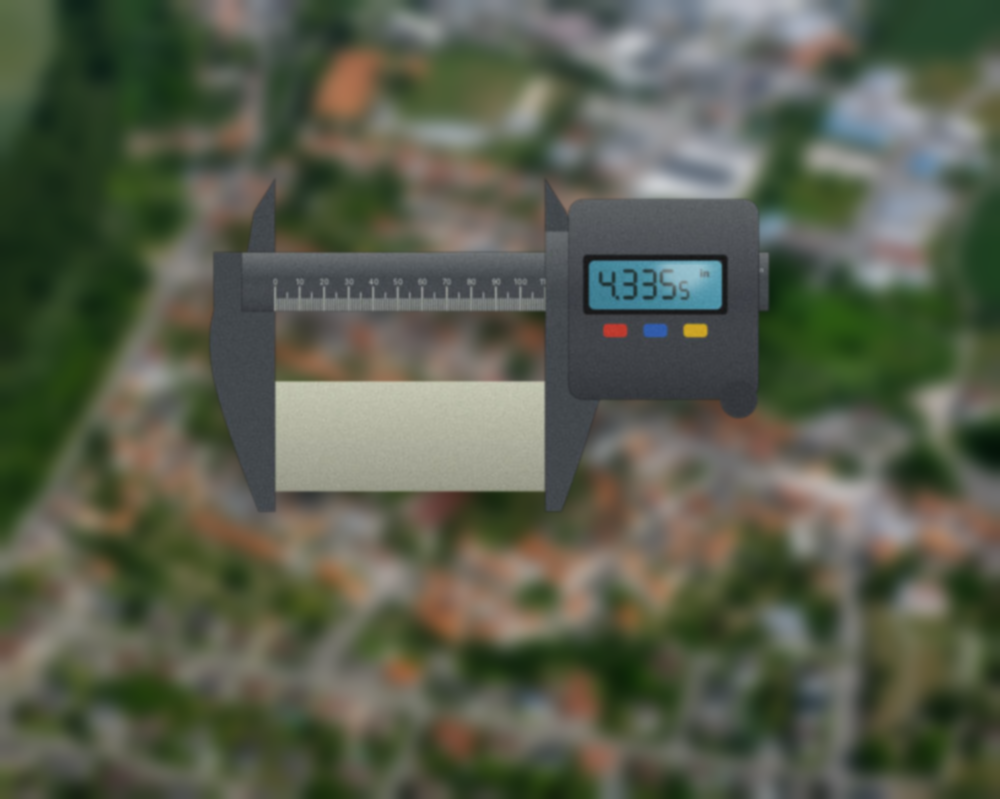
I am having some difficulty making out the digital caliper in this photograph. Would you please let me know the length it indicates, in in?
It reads 4.3355 in
